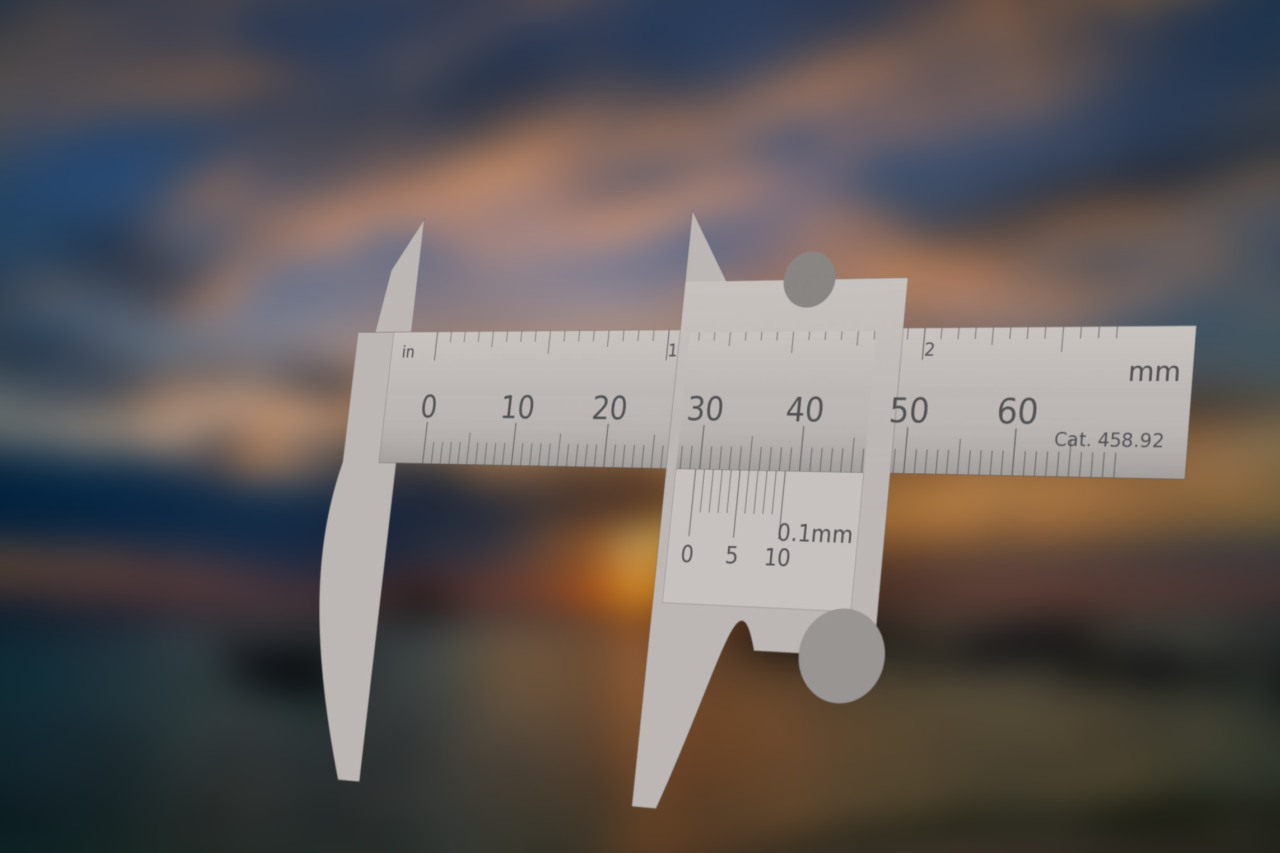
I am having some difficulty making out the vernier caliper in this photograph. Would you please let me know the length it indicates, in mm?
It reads 29.6 mm
